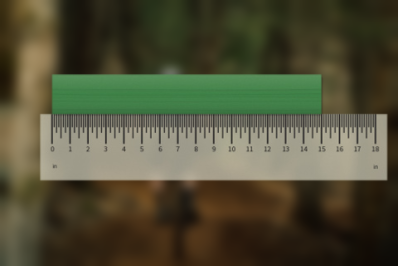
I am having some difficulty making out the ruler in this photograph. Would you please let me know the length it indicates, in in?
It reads 15 in
